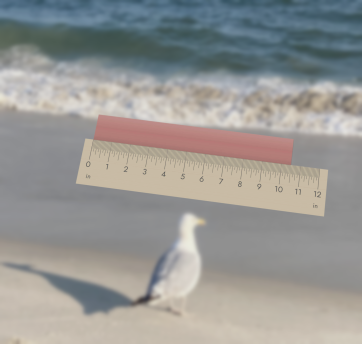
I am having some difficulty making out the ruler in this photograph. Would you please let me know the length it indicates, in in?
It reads 10.5 in
